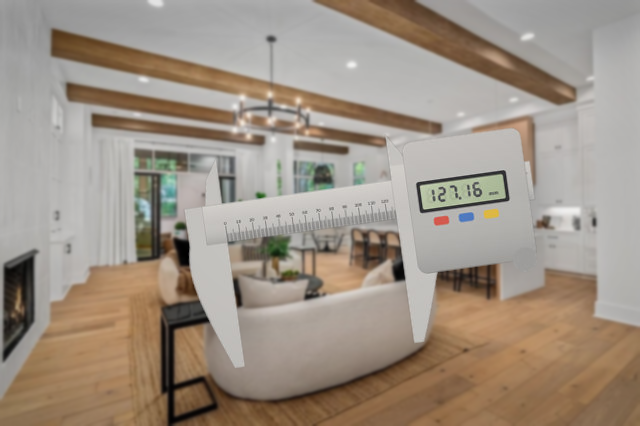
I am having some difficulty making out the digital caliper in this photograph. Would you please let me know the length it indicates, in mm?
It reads 127.16 mm
